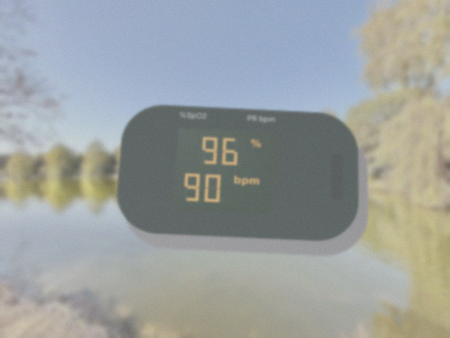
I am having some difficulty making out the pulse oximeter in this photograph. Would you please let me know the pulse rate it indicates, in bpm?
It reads 90 bpm
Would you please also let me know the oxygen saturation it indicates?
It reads 96 %
